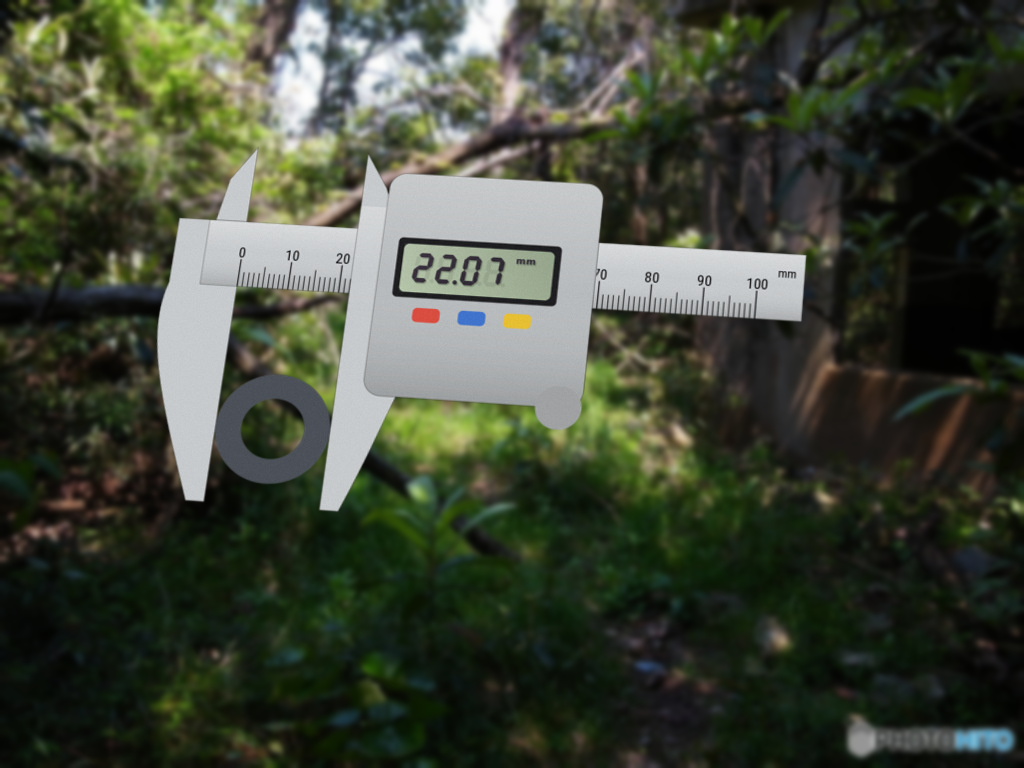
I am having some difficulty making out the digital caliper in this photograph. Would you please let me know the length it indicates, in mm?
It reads 22.07 mm
